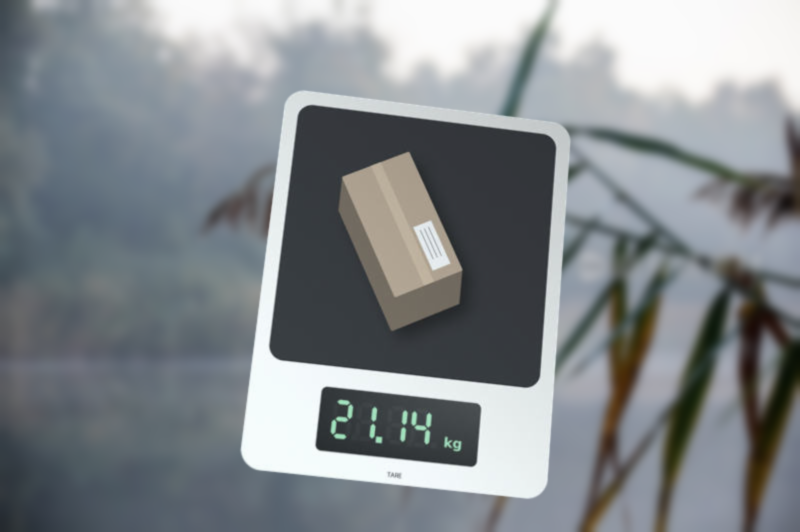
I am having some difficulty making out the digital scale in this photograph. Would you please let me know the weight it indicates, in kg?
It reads 21.14 kg
